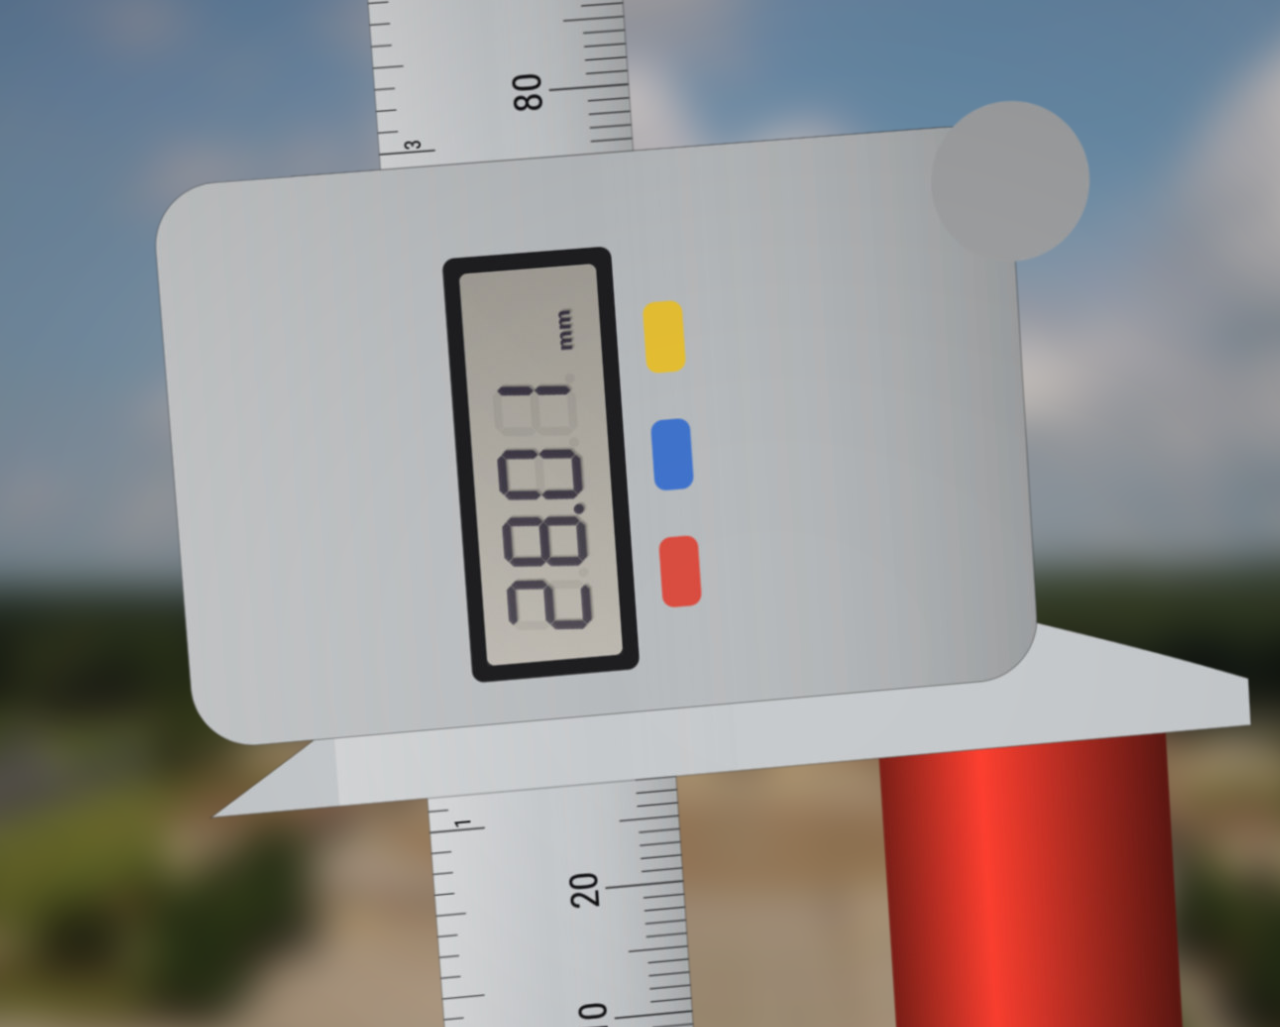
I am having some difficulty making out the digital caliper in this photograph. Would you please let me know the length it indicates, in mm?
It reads 28.01 mm
